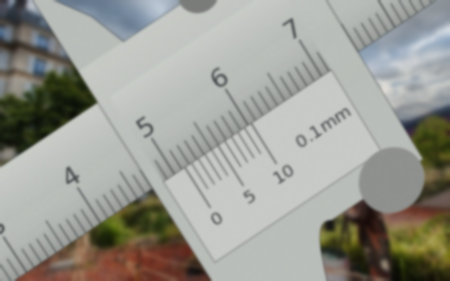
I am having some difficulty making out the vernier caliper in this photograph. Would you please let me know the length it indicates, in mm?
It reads 51.4 mm
